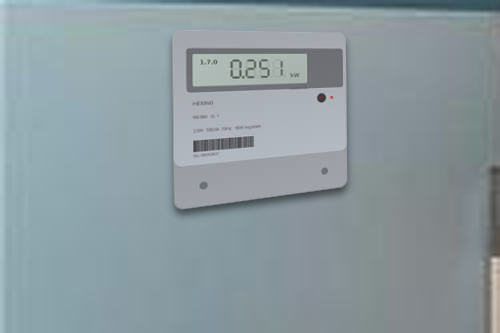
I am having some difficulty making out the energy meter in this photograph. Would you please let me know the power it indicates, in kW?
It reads 0.251 kW
